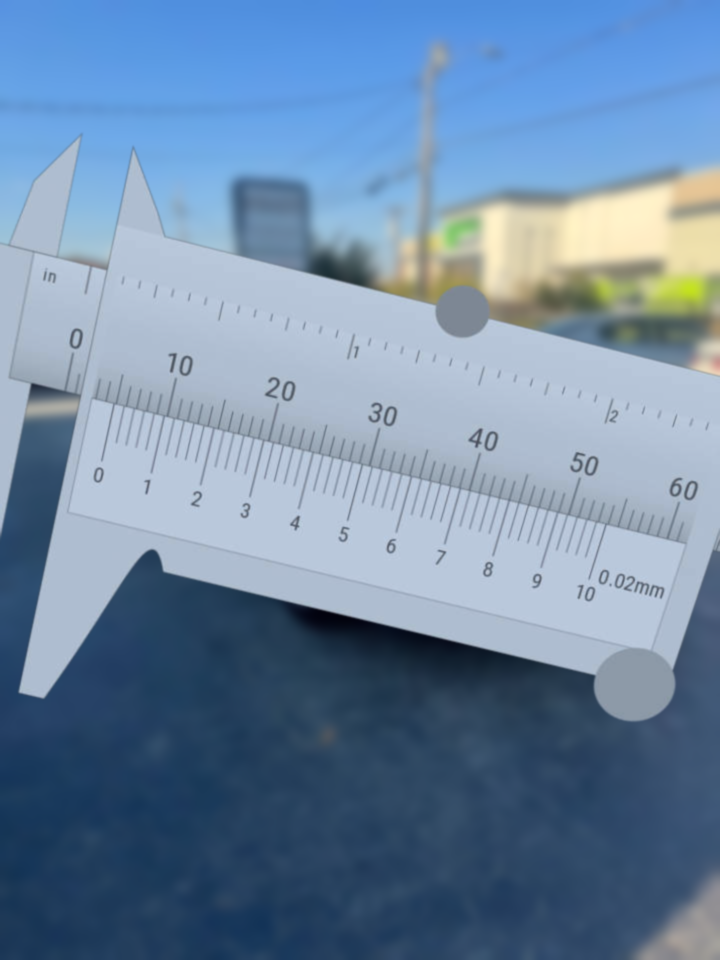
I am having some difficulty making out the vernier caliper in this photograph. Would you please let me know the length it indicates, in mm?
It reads 4.8 mm
